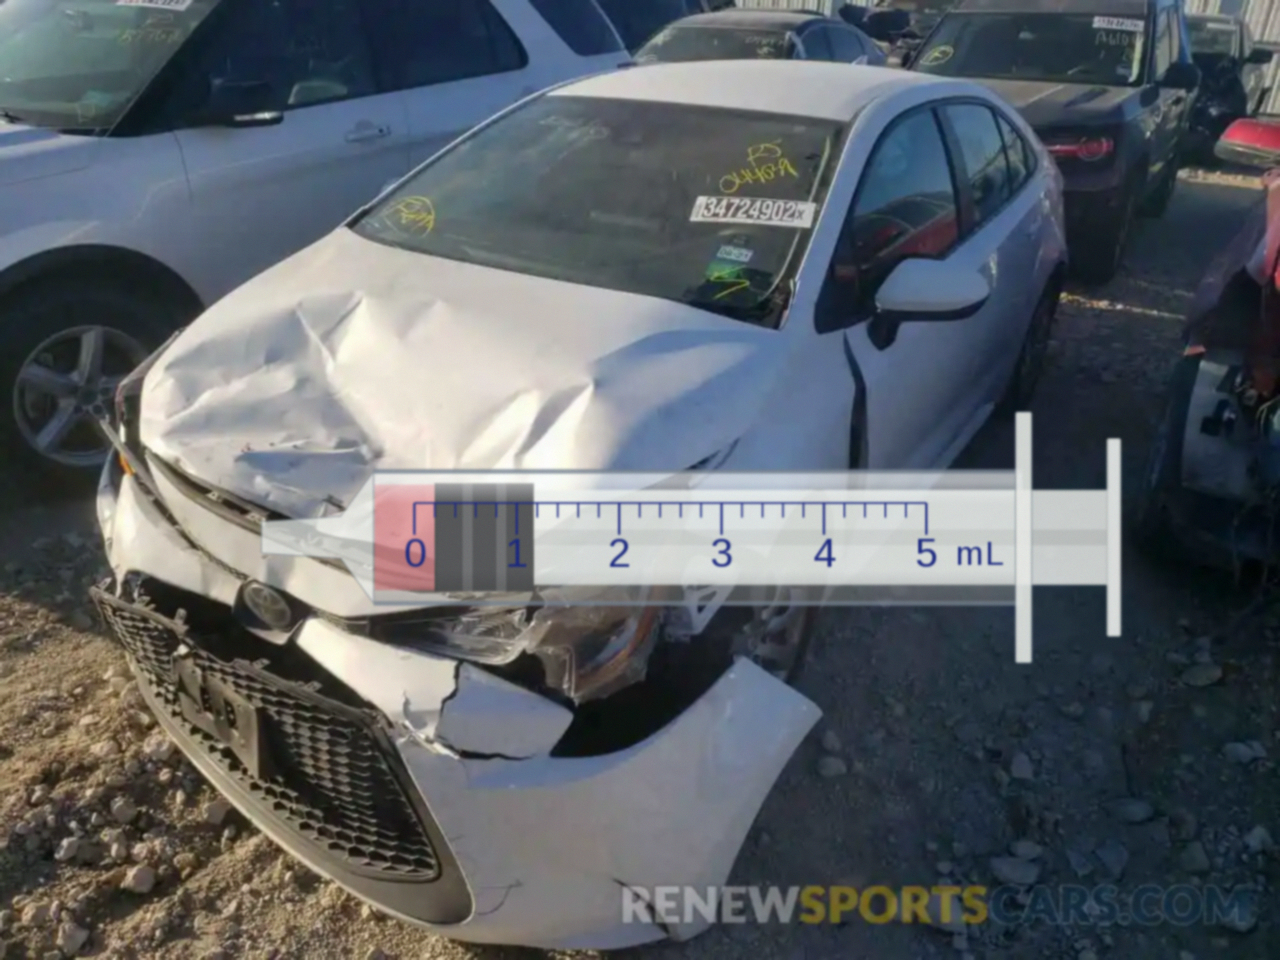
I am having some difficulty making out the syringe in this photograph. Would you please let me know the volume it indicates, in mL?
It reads 0.2 mL
